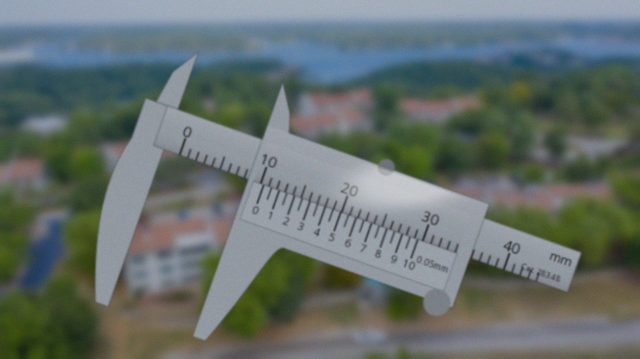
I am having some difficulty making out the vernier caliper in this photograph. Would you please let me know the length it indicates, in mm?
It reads 10.4 mm
